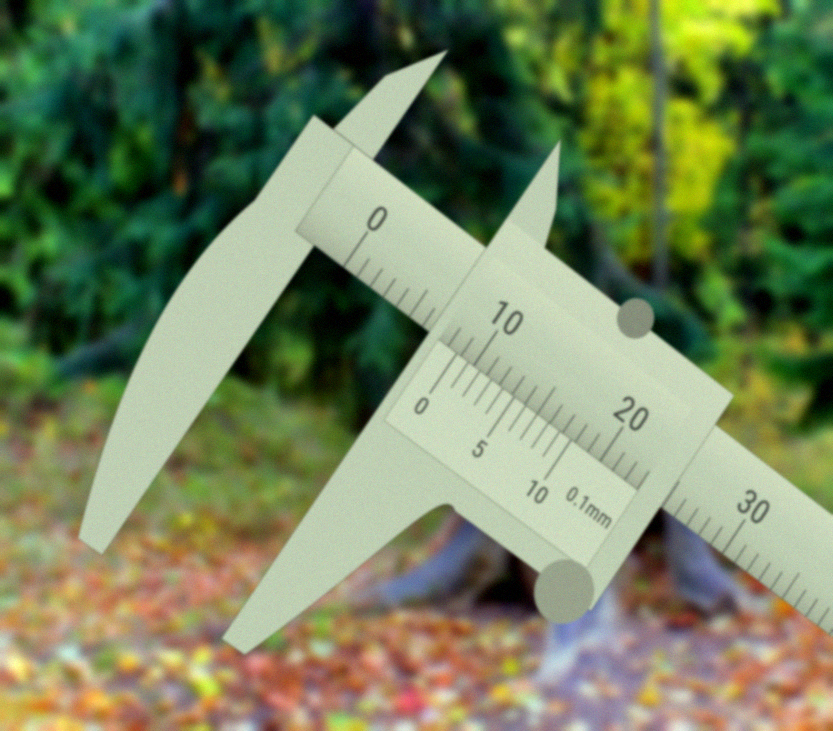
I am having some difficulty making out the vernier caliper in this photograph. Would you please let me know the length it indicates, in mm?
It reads 8.7 mm
